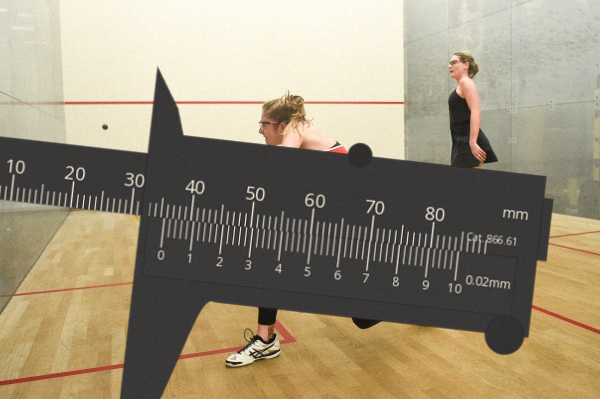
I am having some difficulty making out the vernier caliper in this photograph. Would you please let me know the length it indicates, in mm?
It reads 35.6 mm
